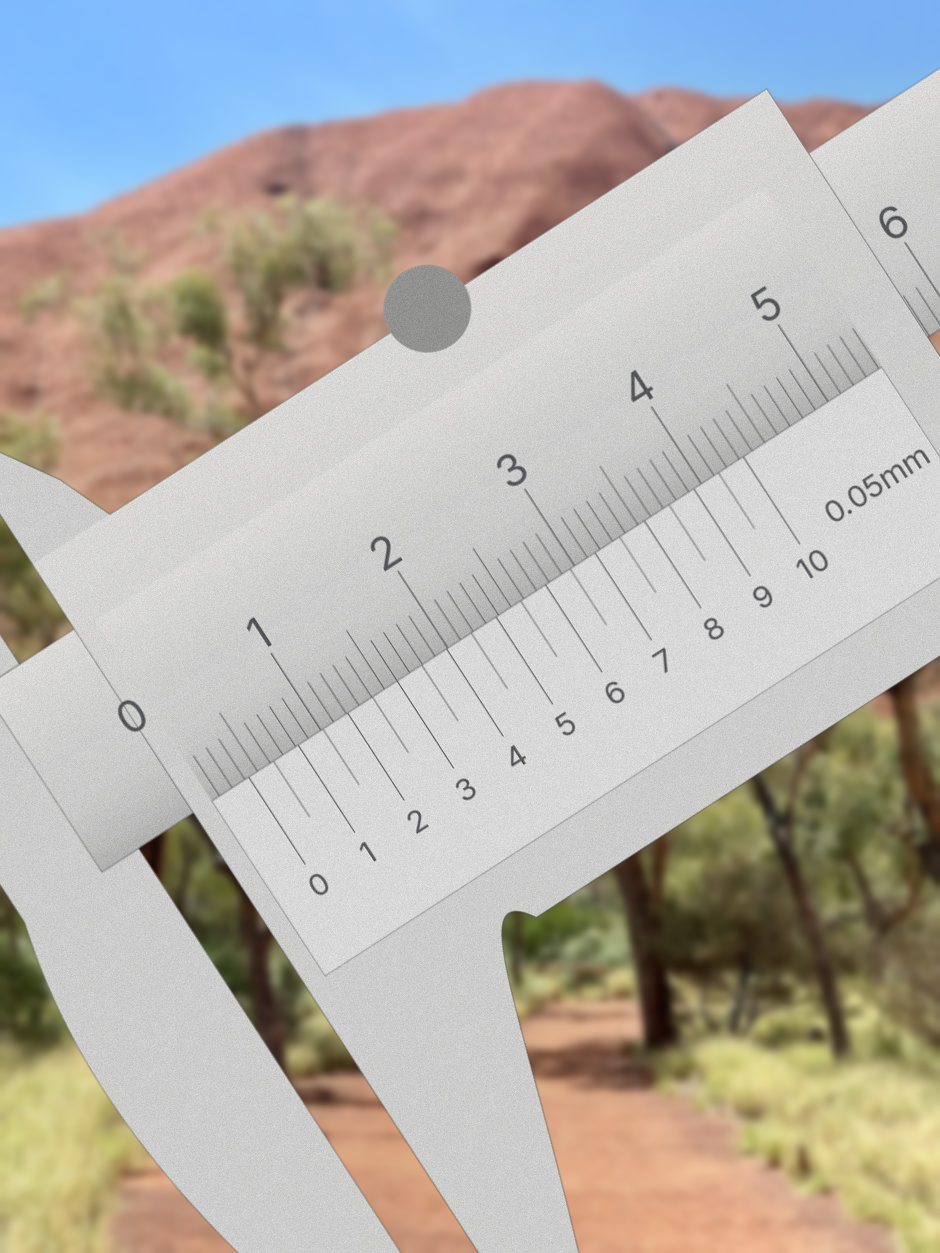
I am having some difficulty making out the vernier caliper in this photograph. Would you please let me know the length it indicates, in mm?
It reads 4.3 mm
